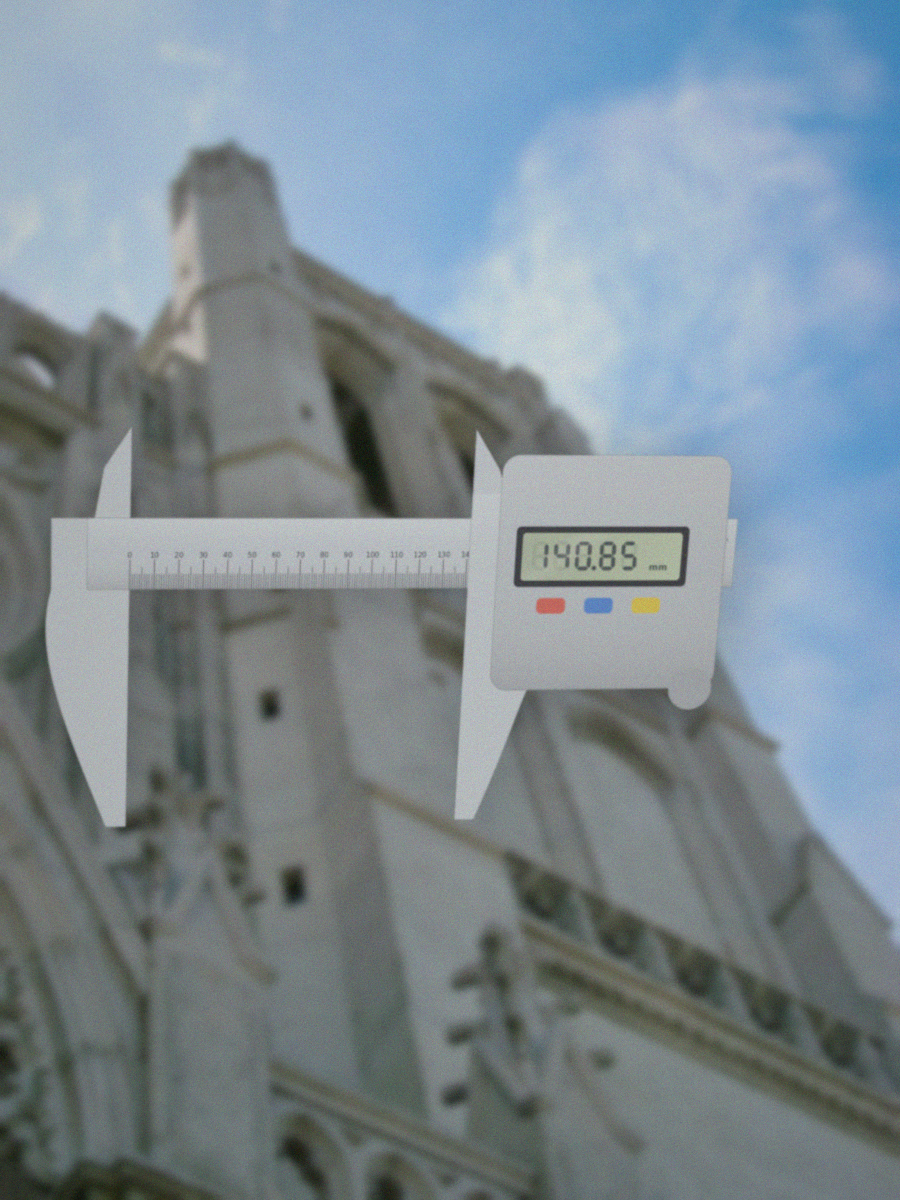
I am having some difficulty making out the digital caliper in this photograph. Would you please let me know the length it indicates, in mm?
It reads 140.85 mm
